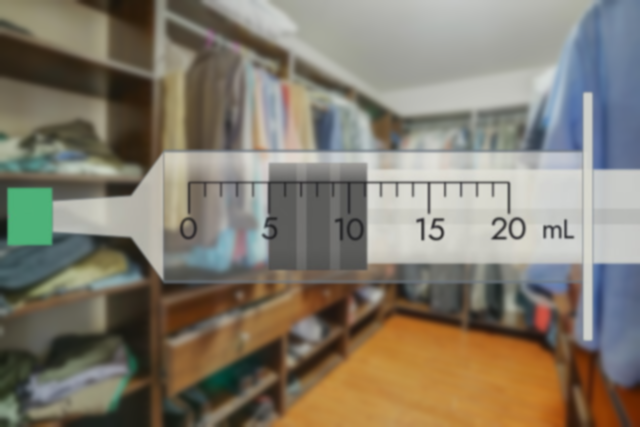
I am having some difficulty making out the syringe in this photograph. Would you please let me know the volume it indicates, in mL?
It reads 5 mL
